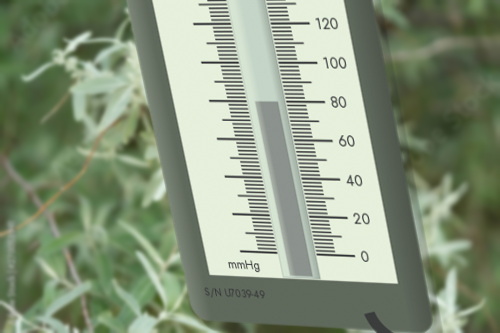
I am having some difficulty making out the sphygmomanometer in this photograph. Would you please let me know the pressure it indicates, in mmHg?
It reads 80 mmHg
